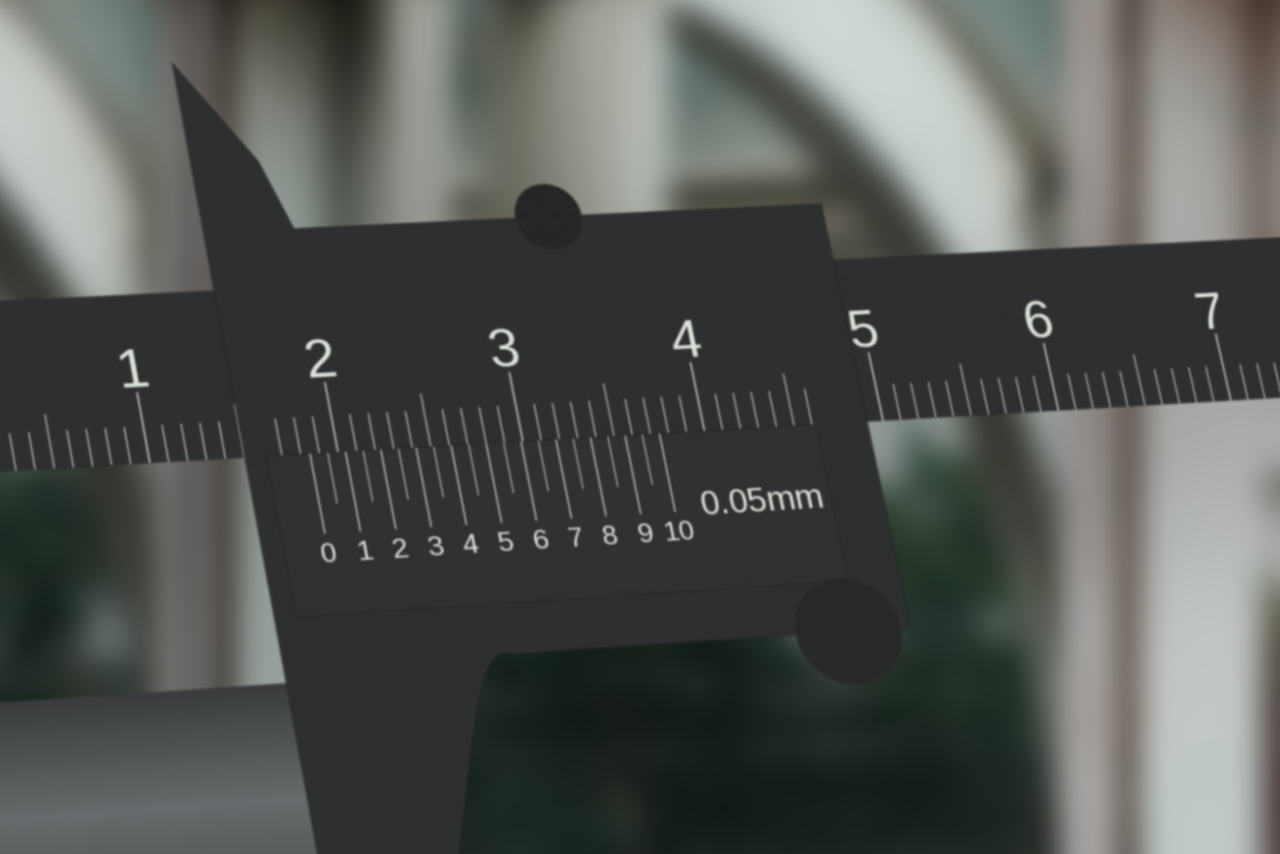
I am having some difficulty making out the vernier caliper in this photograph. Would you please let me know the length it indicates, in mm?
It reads 18.5 mm
